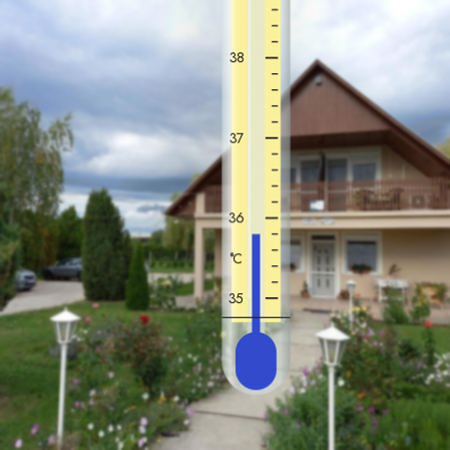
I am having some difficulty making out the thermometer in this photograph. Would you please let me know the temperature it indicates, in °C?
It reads 35.8 °C
